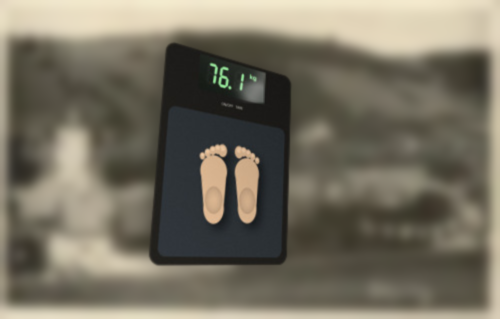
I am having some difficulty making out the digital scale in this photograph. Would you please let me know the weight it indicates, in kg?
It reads 76.1 kg
